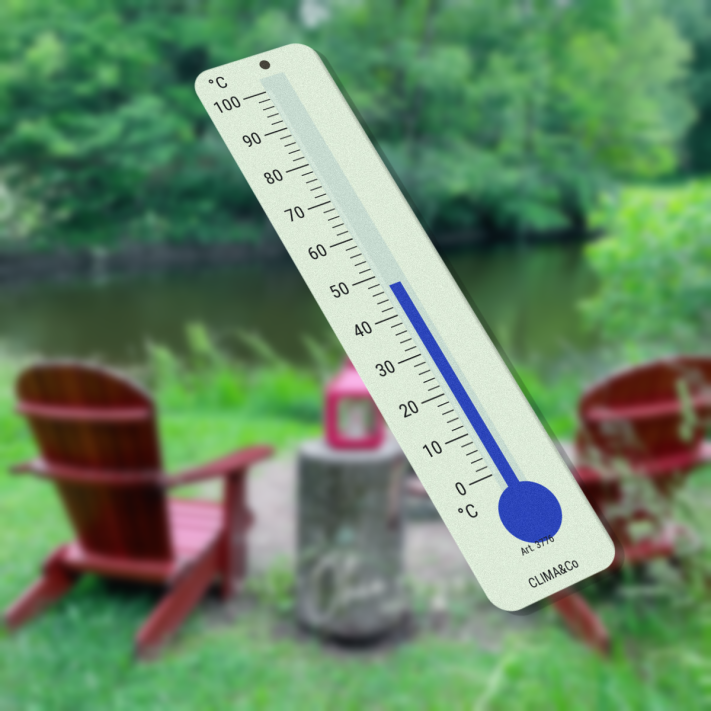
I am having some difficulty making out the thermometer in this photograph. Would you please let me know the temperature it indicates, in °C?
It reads 47 °C
